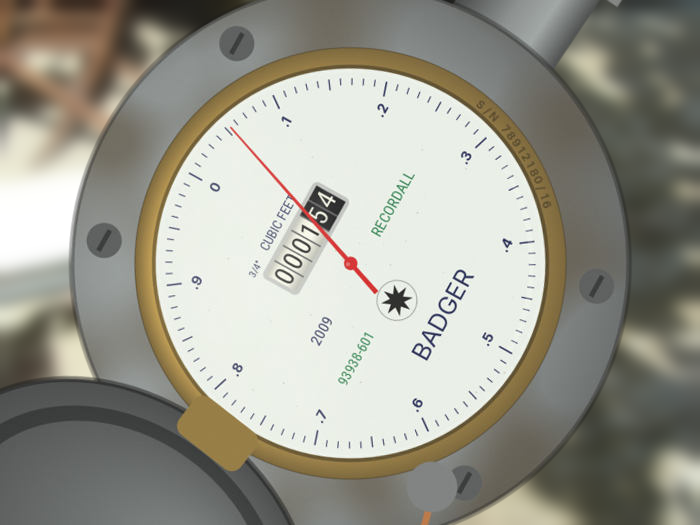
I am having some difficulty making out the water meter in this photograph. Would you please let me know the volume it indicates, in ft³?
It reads 154.05 ft³
